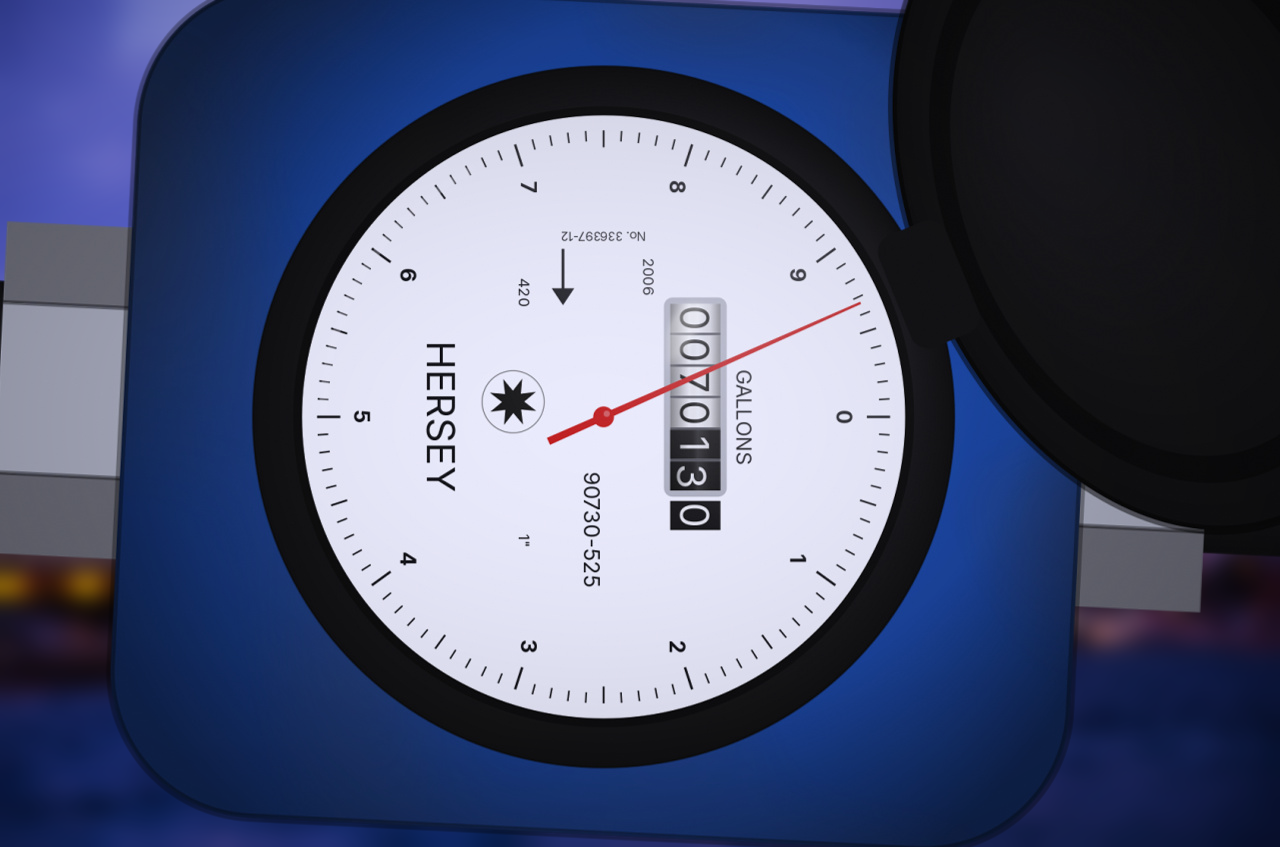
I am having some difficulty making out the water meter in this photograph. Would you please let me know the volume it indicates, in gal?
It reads 70129.3 gal
